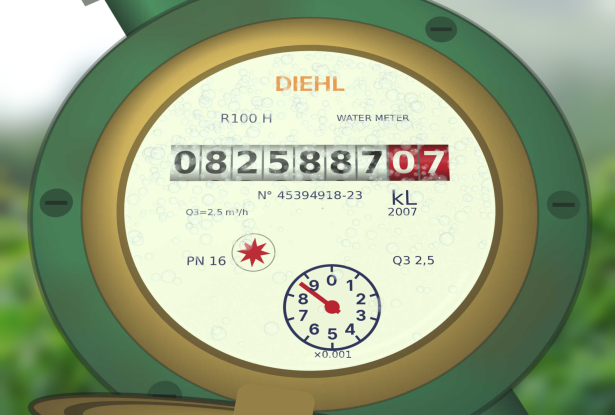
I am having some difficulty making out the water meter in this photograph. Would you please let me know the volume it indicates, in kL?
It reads 825887.078 kL
